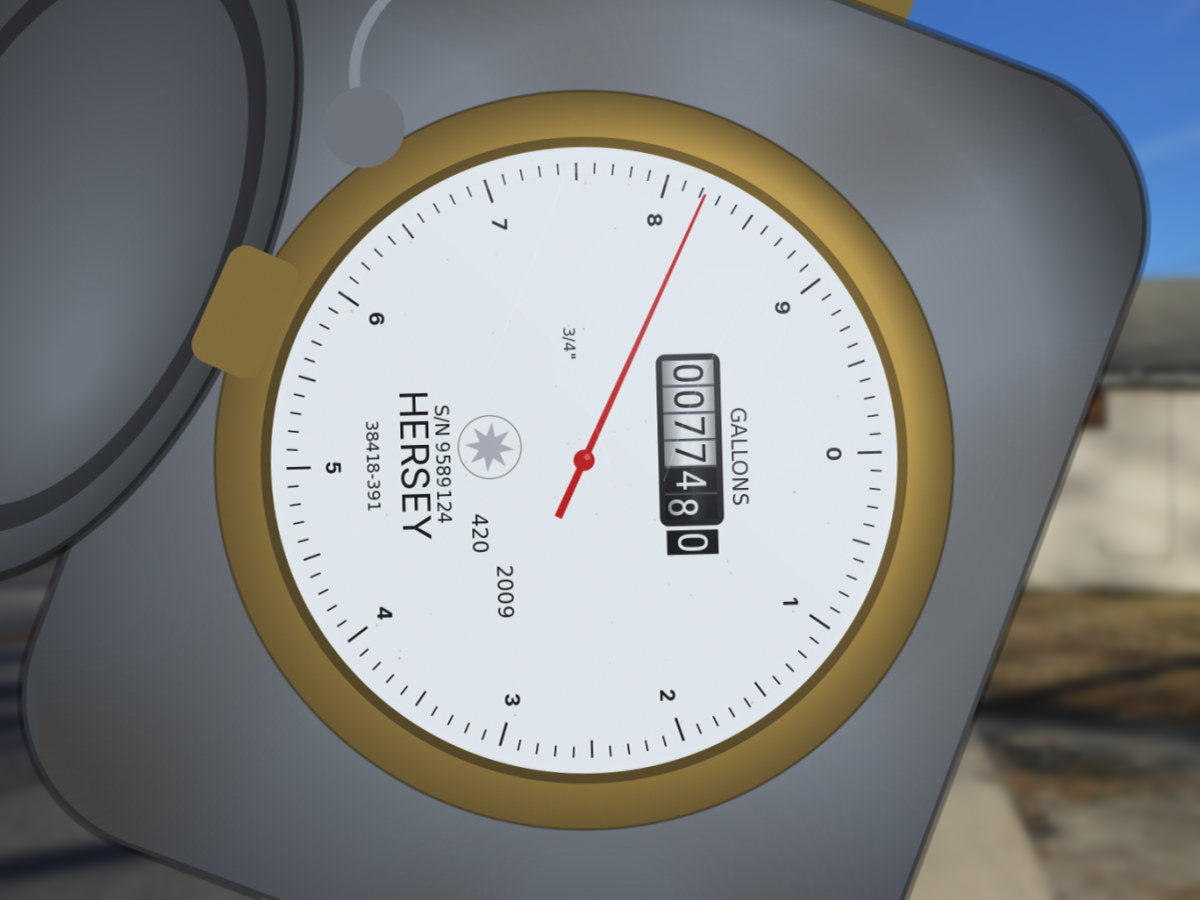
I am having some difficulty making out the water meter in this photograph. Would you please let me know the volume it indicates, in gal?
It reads 77478.2 gal
